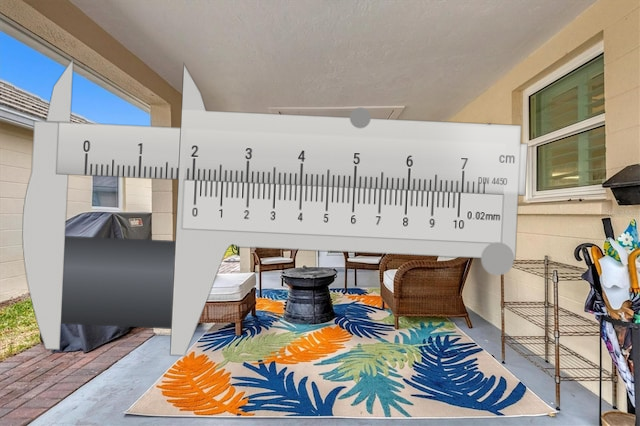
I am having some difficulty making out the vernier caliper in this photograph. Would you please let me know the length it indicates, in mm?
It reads 20.5 mm
